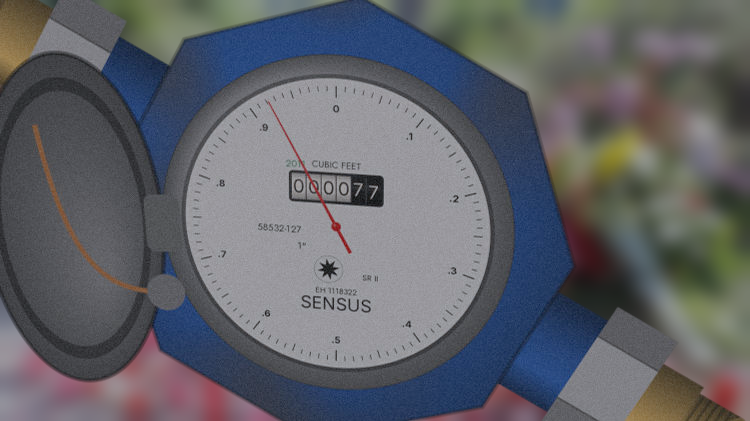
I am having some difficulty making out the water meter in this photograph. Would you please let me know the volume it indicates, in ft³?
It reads 76.92 ft³
